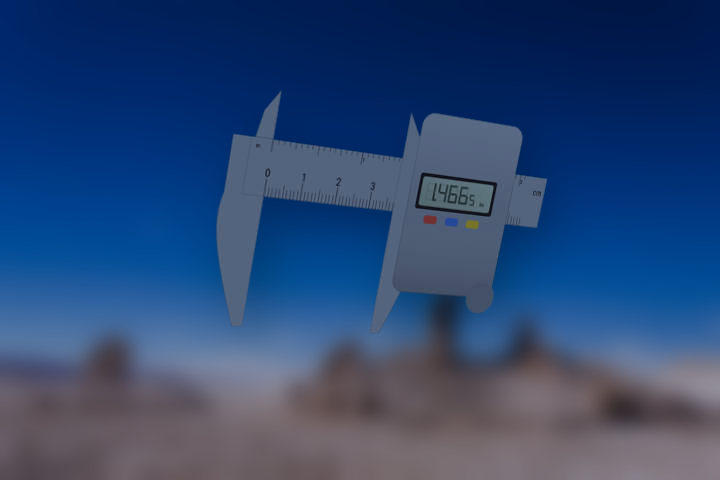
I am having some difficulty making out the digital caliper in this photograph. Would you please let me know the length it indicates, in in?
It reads 1.4665 in
